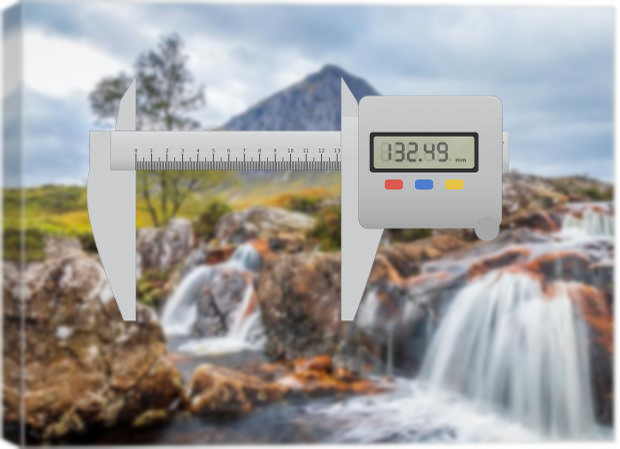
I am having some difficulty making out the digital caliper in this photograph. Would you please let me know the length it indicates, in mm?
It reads 132.49 mm
